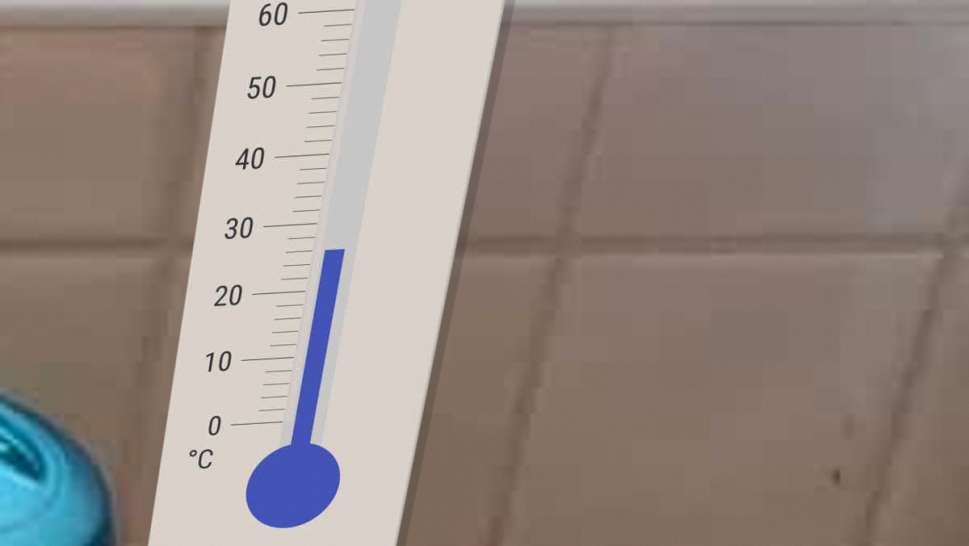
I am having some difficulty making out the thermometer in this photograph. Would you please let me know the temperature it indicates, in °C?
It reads 26 °C
